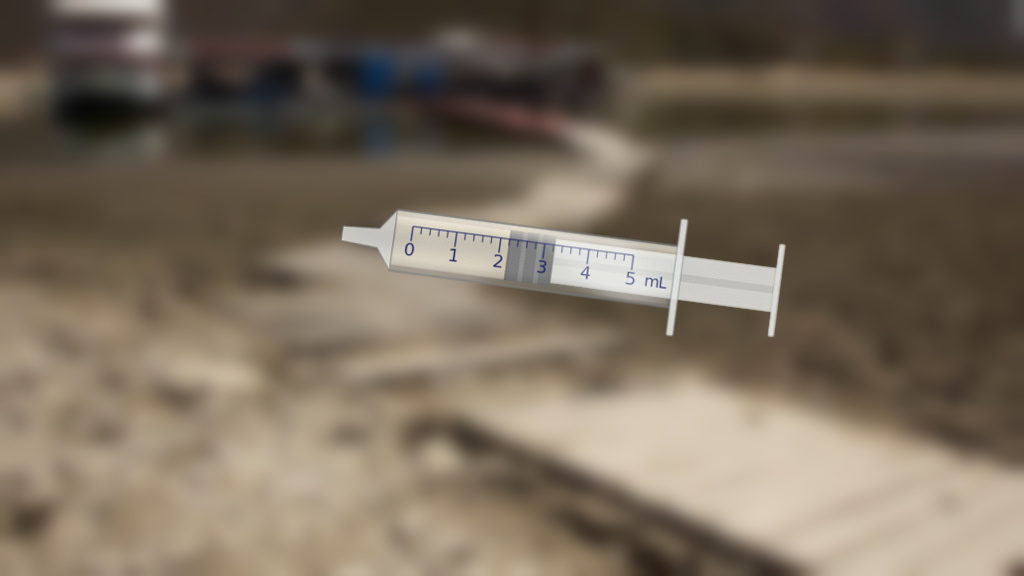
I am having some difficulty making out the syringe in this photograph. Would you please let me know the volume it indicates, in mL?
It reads 2.2 mL
